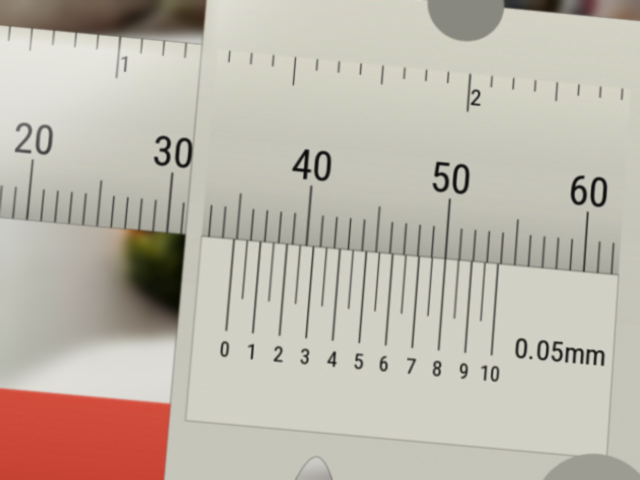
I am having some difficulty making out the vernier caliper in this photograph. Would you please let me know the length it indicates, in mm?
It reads 34.8 mm
